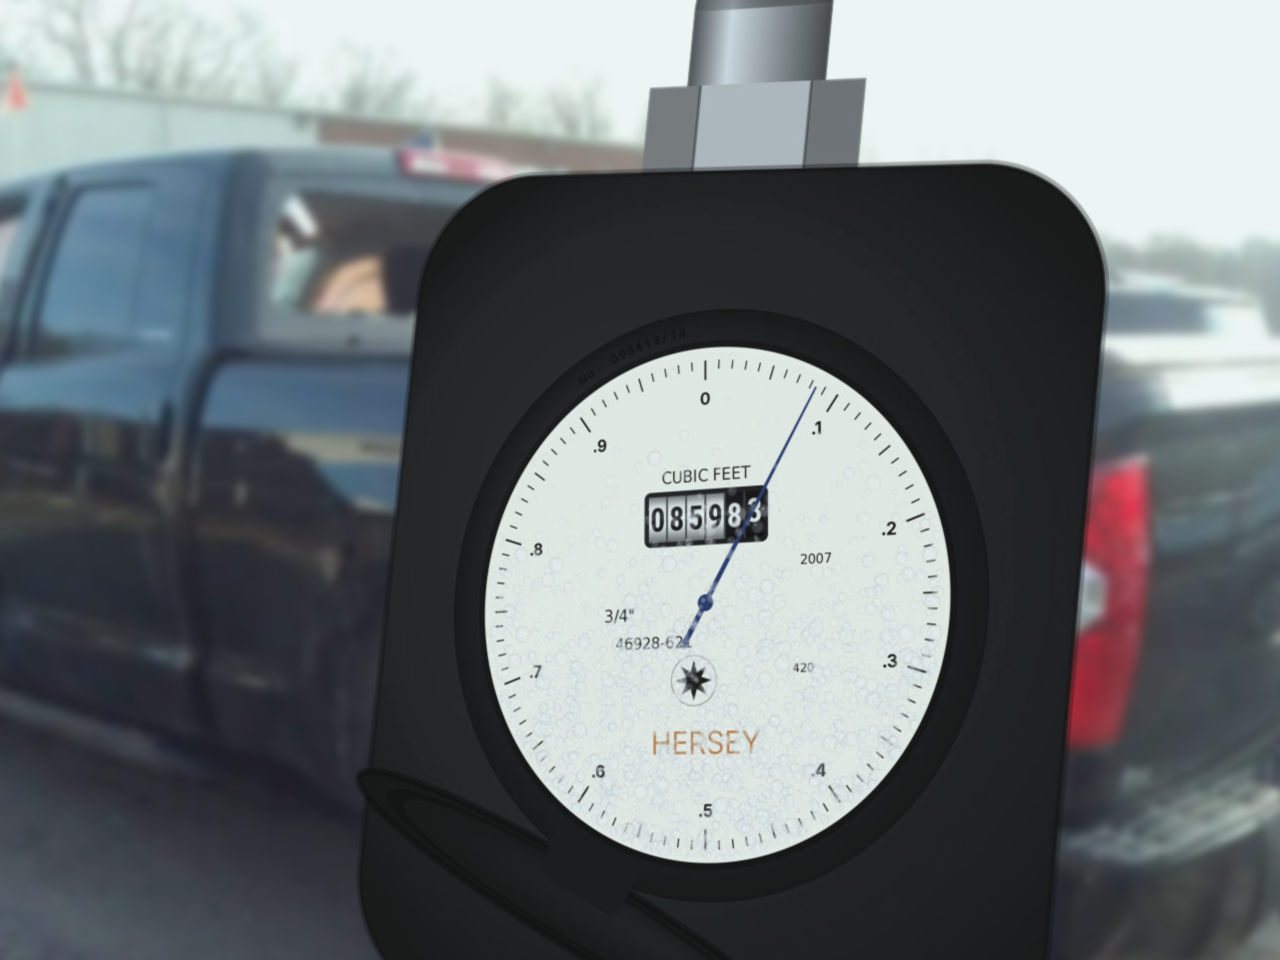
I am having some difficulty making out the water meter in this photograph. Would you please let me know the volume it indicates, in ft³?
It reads 85983.08 ft³
